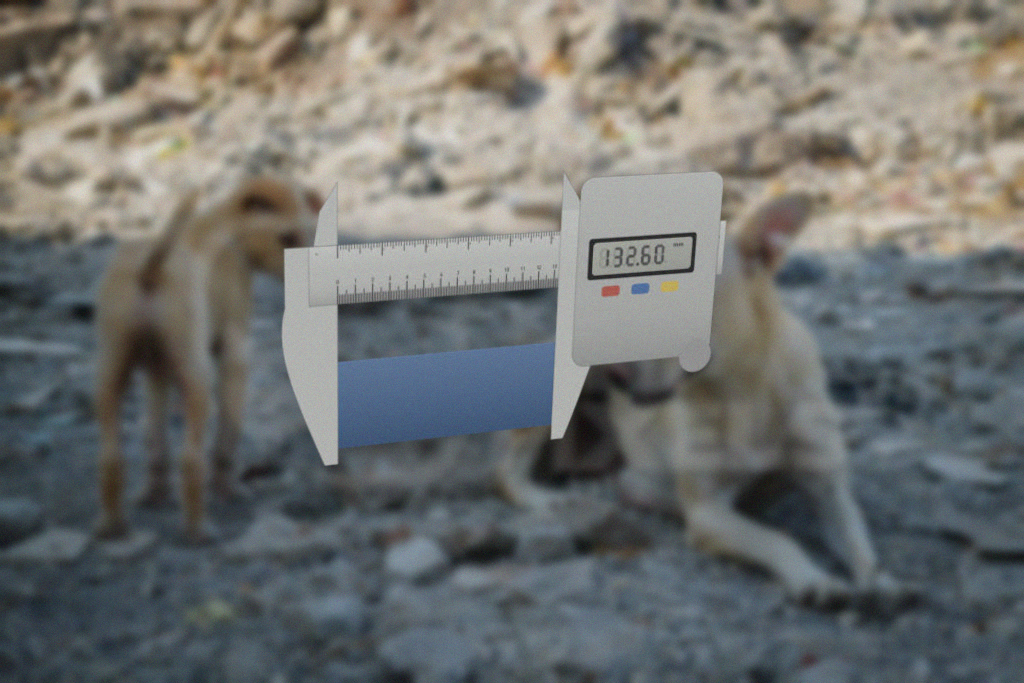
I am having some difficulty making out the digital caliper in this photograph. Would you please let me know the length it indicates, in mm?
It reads 132.60 mm
